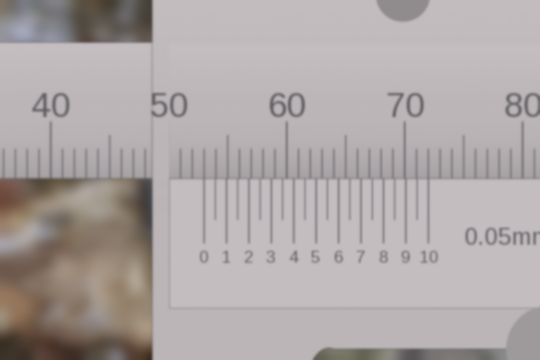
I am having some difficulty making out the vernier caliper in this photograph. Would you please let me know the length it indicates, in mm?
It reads 53.0 mm
